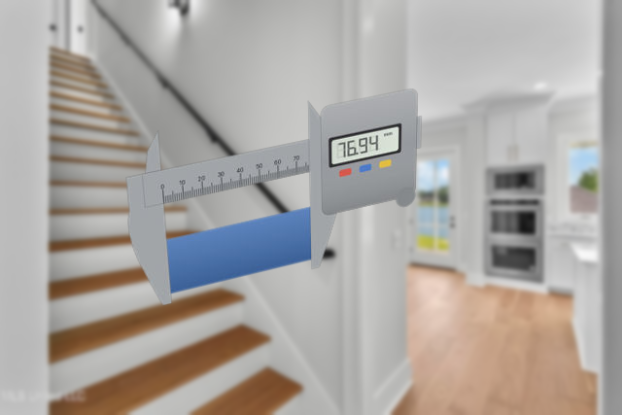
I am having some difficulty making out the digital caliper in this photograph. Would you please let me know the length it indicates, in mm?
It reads 76.94 mm
